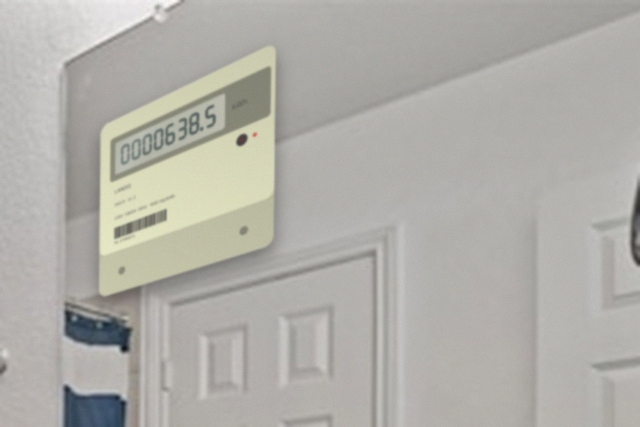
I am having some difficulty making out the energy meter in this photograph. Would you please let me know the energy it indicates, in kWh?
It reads 638.5 kWh
